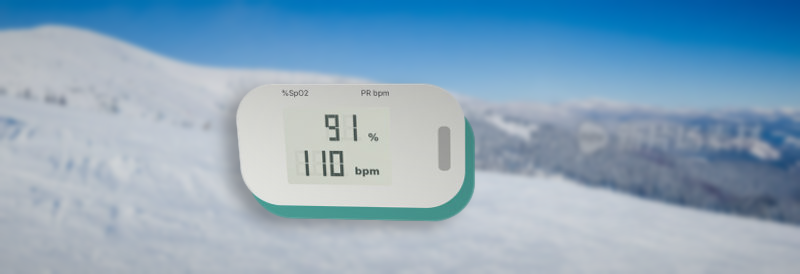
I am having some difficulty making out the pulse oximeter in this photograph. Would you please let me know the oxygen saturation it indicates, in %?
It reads 91 %
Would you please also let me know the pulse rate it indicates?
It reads 110 bpm
